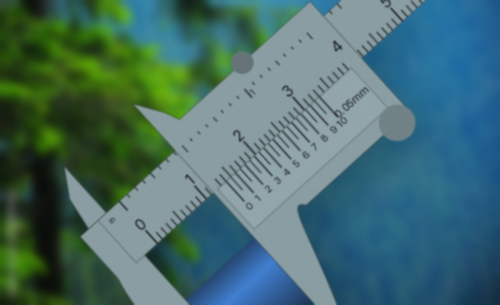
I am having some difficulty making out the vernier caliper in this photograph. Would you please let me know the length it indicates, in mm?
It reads 14.0 mm
